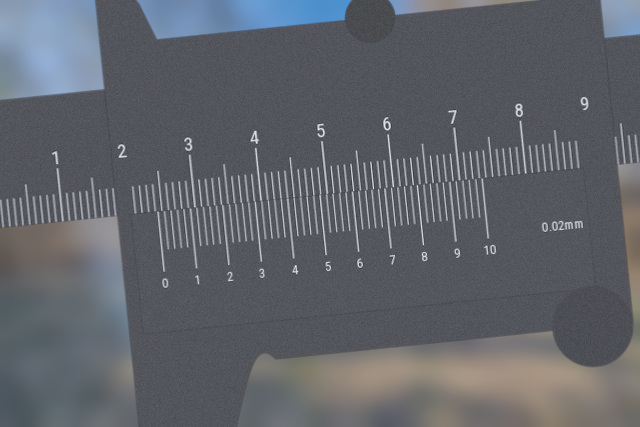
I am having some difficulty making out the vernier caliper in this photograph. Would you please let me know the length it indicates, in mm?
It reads 24.4 mm
